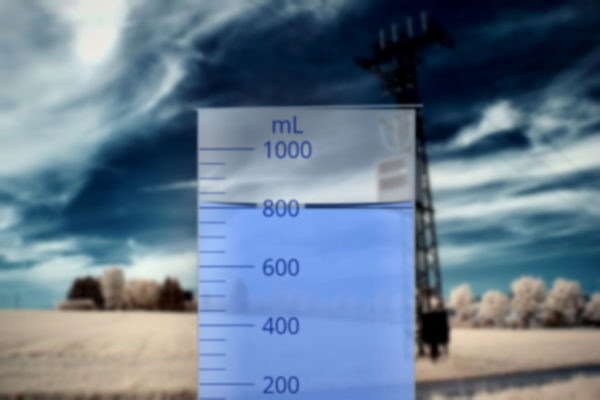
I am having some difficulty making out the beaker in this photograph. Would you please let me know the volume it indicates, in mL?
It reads 800 mL
